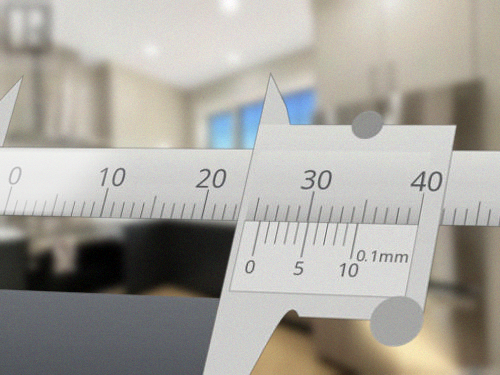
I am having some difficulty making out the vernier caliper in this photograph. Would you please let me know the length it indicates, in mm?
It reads 25.6 mm
